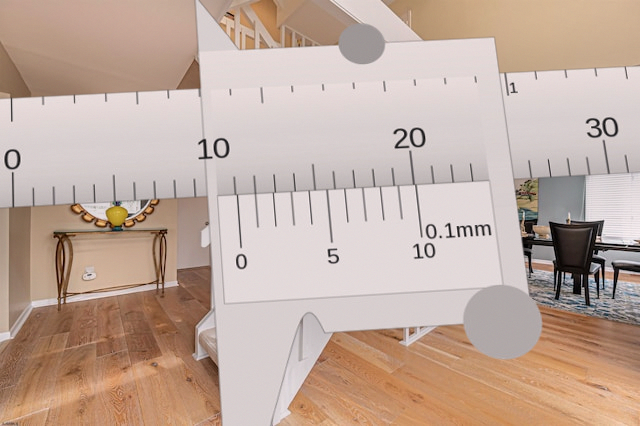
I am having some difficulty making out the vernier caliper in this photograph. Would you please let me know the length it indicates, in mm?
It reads 11.1 mm
